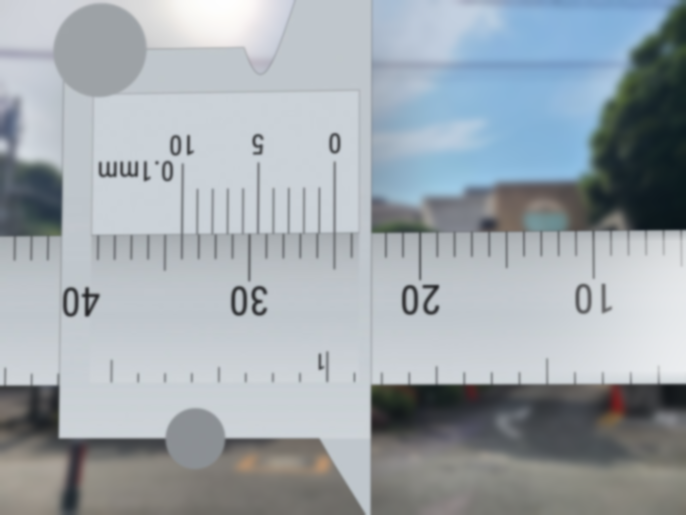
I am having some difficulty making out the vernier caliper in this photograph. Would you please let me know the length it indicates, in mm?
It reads 25.0 mm
